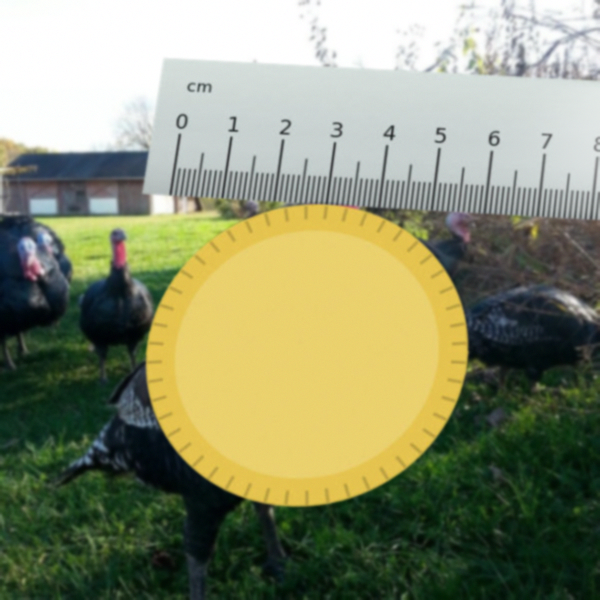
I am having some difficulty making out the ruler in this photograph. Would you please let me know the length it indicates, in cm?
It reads 6 cm
